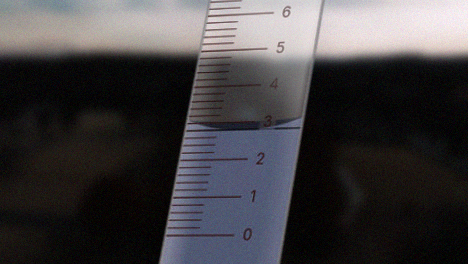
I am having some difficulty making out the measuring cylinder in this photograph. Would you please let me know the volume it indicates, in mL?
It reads 2.8 mL
